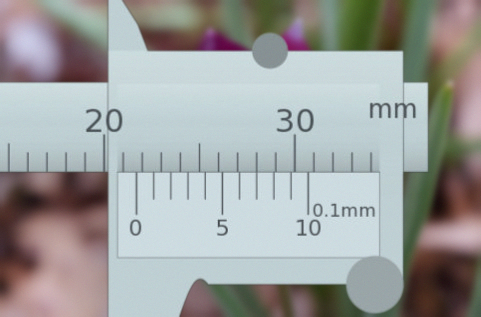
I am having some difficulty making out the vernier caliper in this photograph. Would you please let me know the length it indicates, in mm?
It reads 21.7 mm
